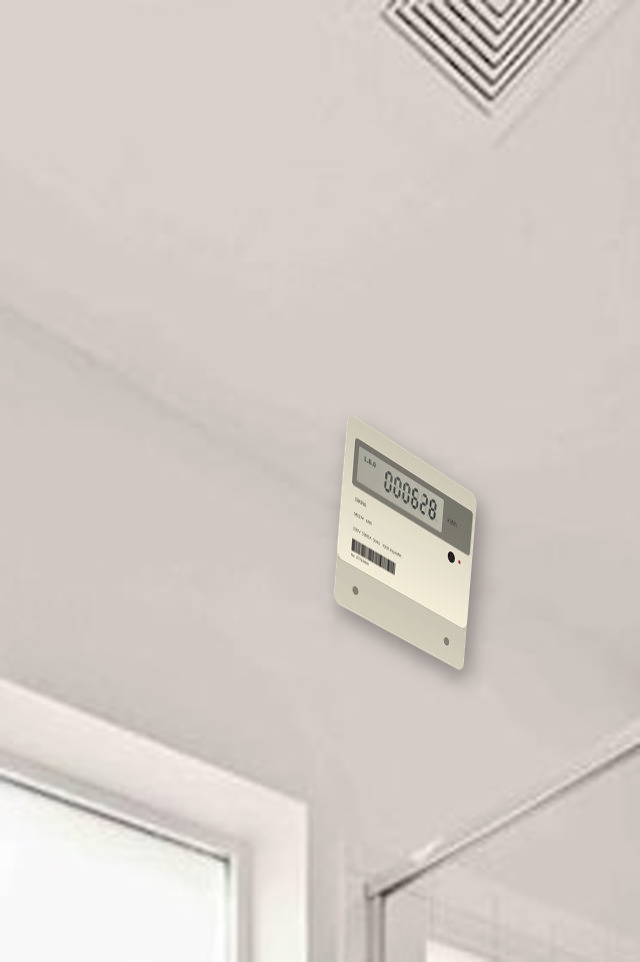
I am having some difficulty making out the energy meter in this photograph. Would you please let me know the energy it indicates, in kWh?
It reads 628 kWh
